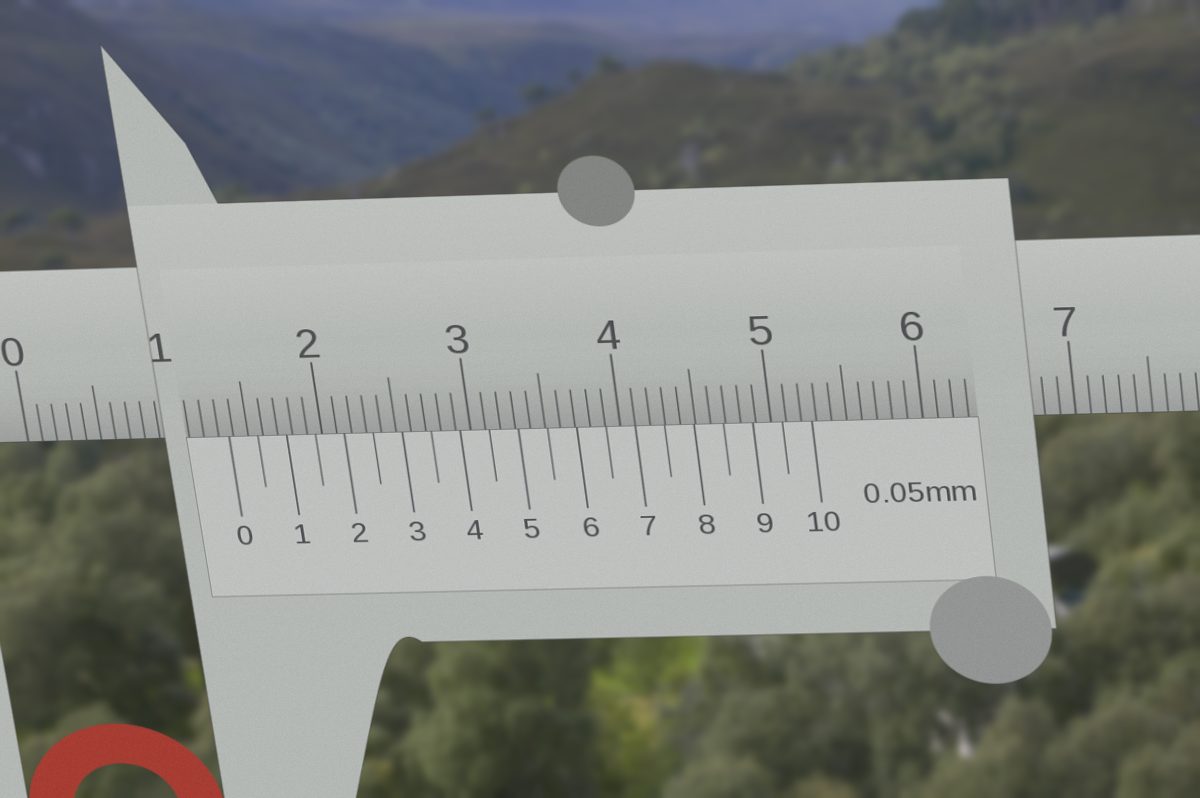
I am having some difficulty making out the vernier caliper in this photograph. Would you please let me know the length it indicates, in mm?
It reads 13.7 mm
